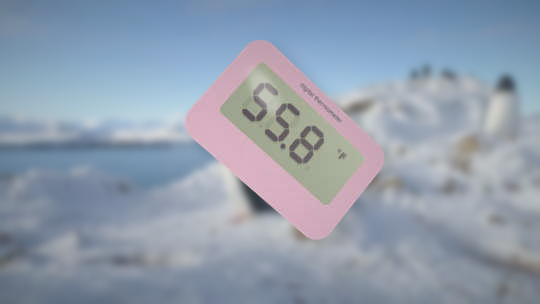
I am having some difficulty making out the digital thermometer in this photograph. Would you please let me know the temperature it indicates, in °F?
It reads 55.8 °F
